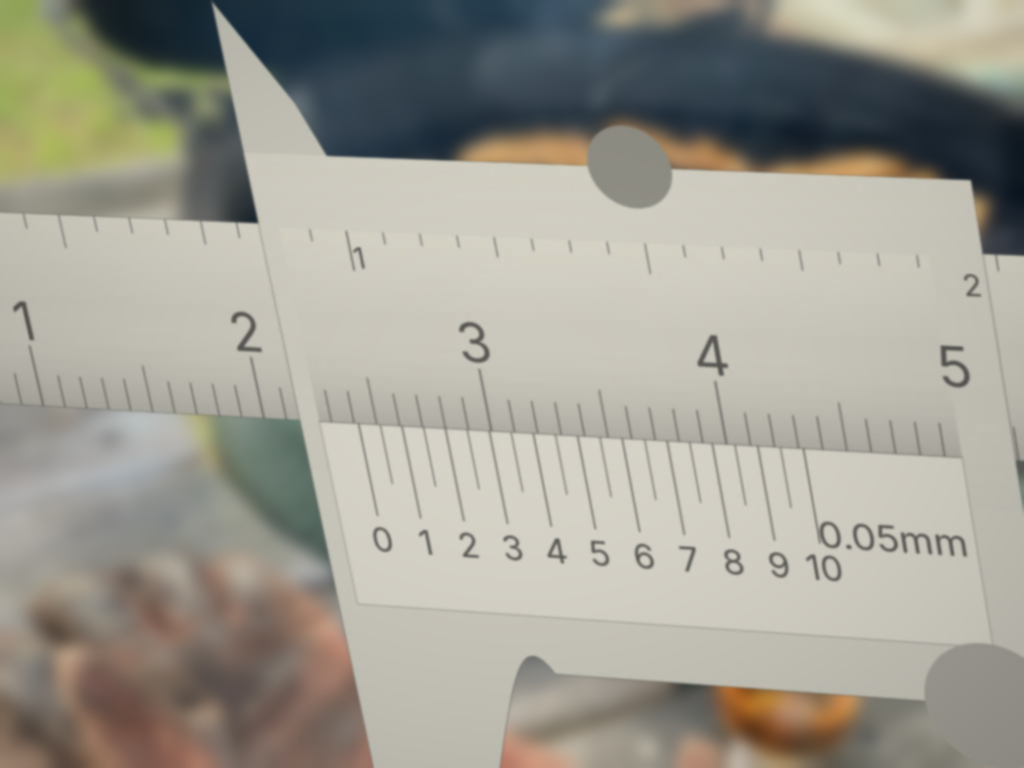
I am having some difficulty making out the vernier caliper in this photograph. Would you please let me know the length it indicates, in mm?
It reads 24.2 mm
